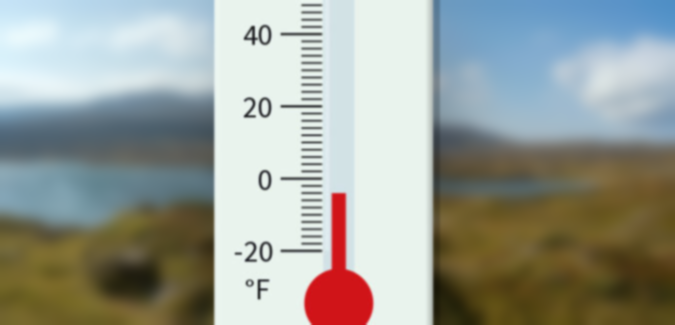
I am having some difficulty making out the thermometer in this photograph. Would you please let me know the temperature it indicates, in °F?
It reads -4 °F
